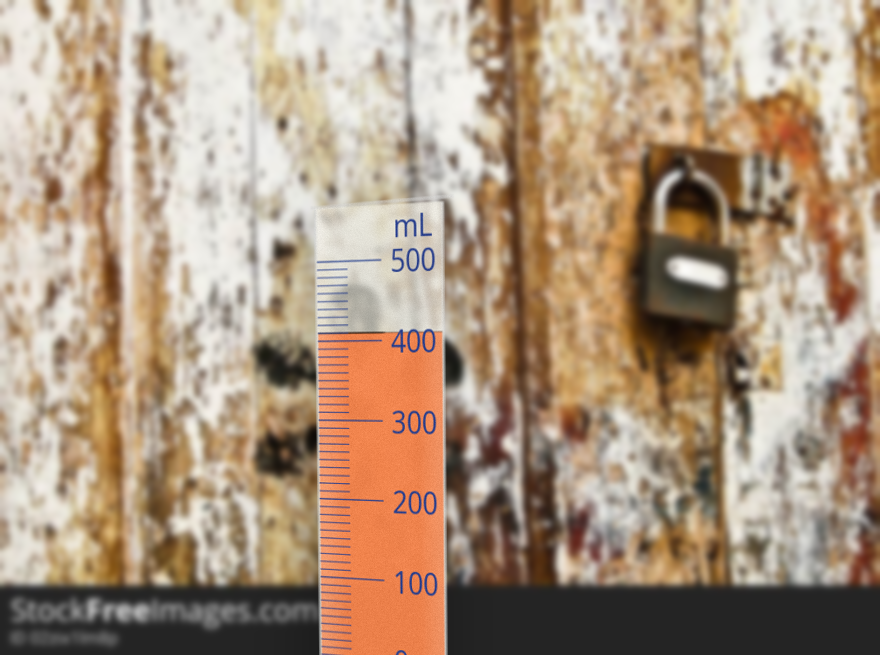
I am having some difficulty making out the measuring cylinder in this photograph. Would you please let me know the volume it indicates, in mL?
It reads 410 mL
